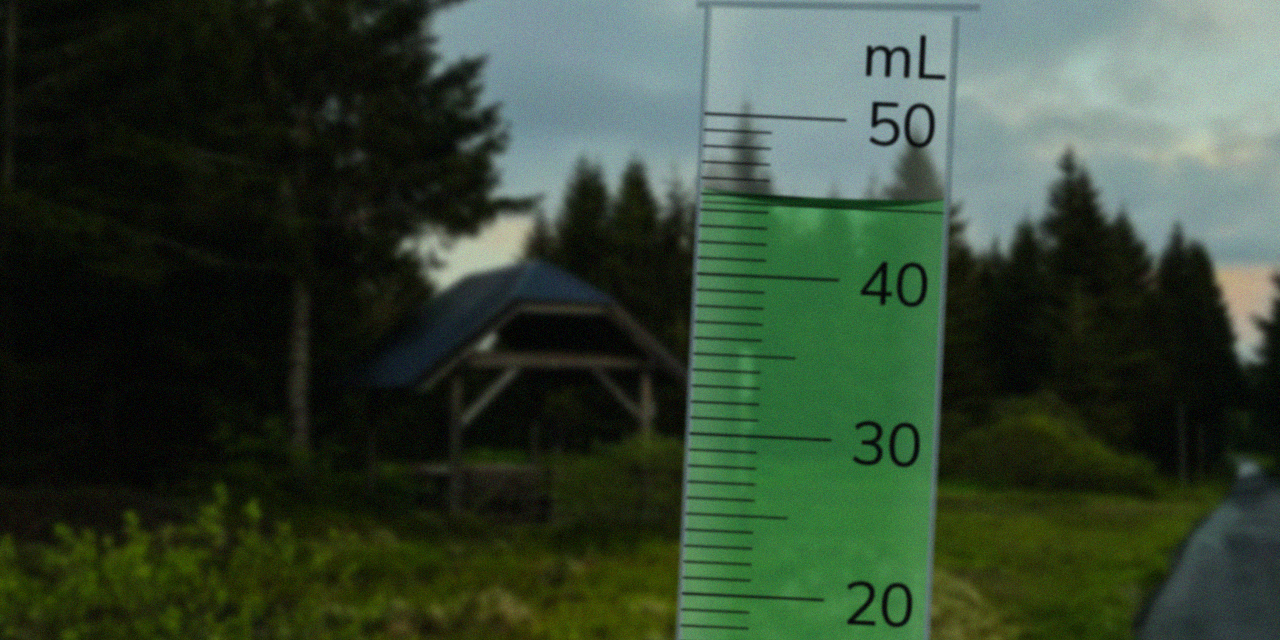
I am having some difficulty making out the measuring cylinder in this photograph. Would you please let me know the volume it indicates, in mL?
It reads 44.5 mL
